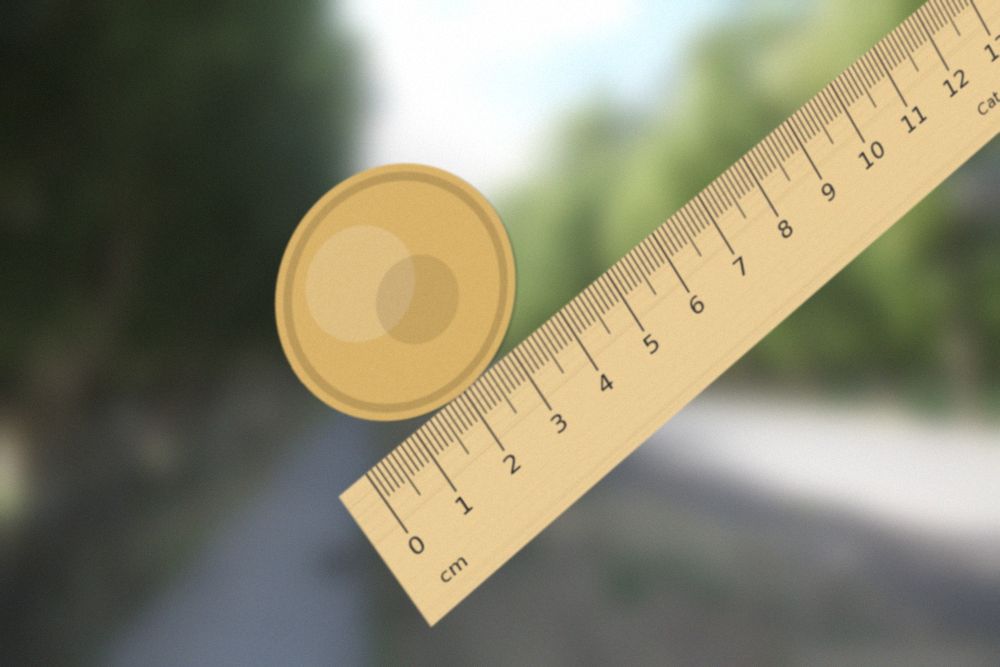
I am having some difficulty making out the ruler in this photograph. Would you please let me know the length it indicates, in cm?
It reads 4 cm
